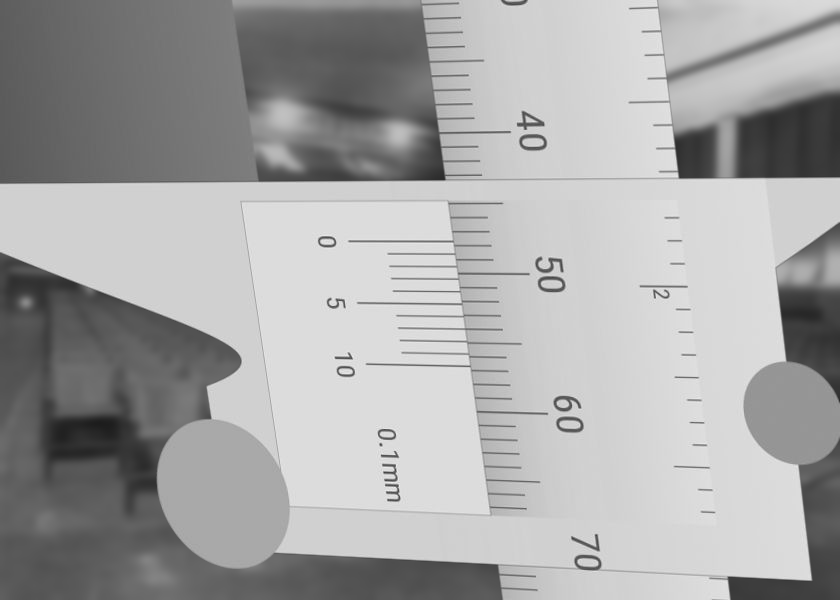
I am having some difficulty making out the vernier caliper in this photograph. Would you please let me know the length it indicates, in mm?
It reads 47.7 mm
